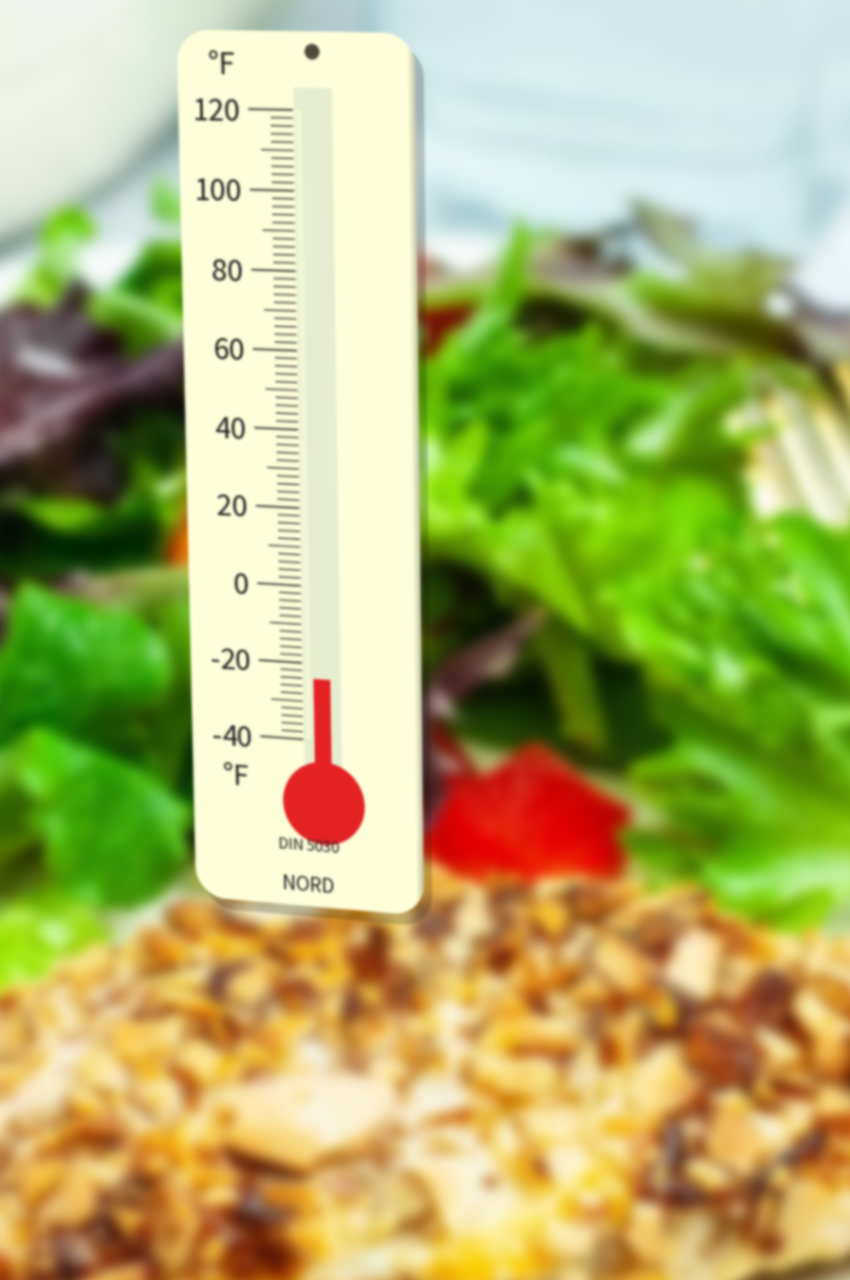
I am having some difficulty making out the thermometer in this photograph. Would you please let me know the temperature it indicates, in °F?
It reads -24 °F
